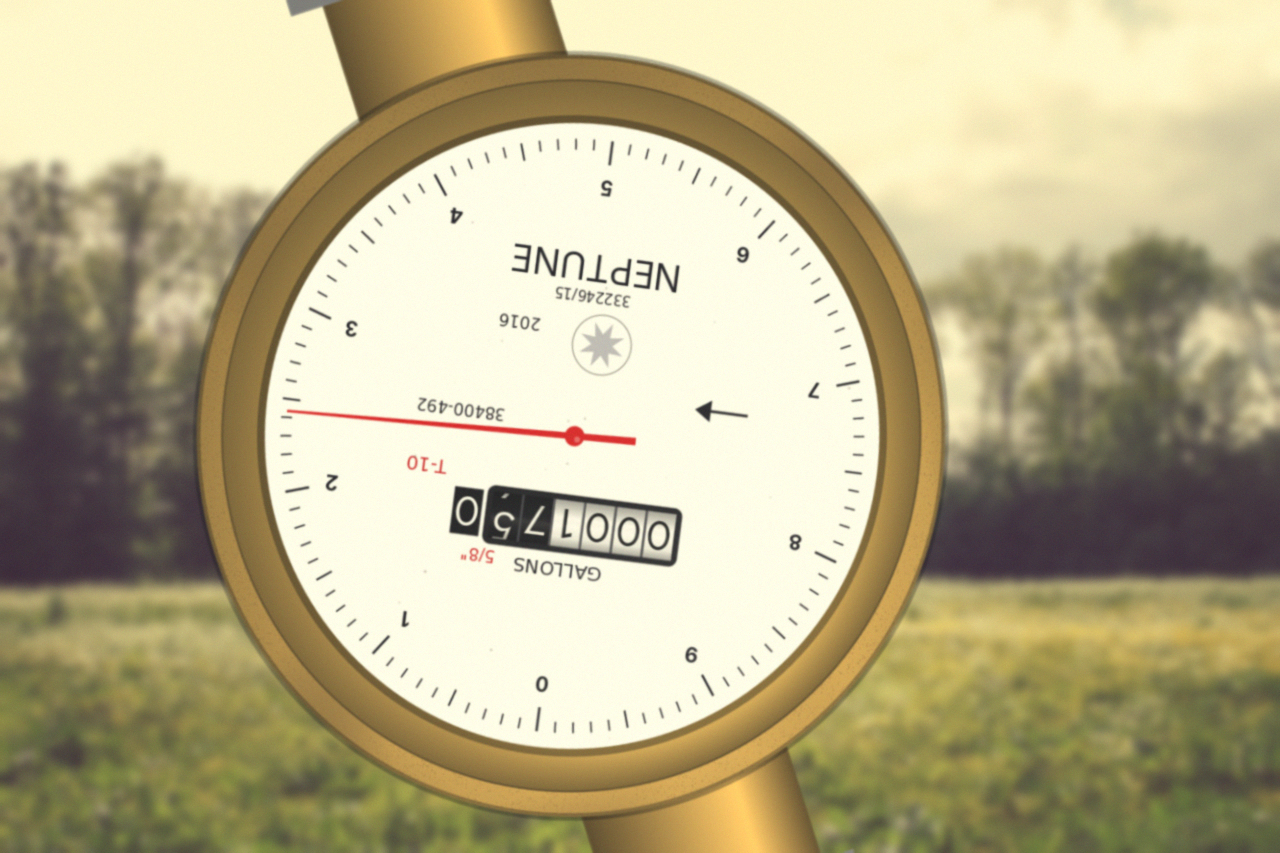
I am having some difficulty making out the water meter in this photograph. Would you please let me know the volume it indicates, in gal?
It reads 1752.4 gal
